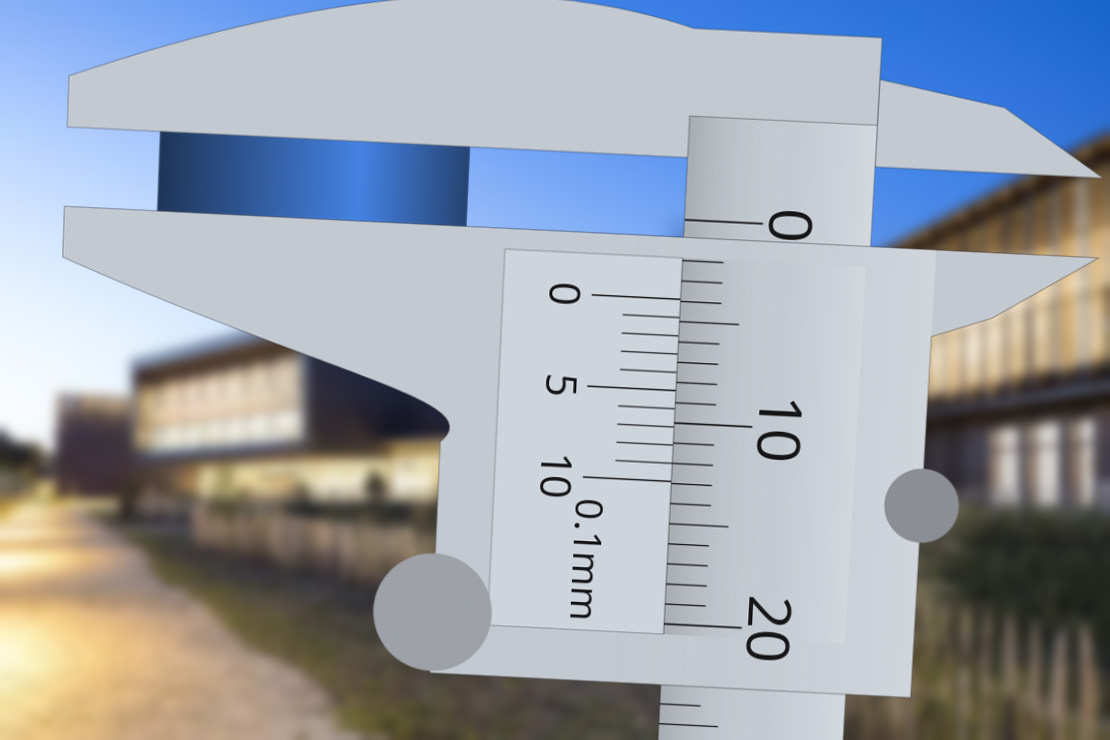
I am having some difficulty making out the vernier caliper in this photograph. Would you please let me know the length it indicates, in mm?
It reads 3.9 mm
